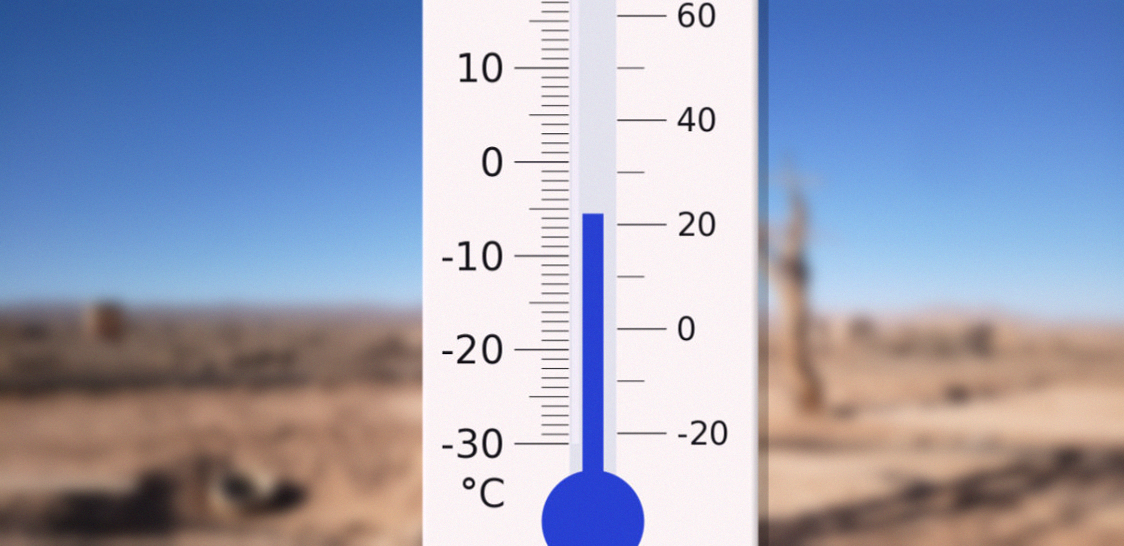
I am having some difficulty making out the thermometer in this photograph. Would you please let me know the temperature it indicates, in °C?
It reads -5.5 °C
